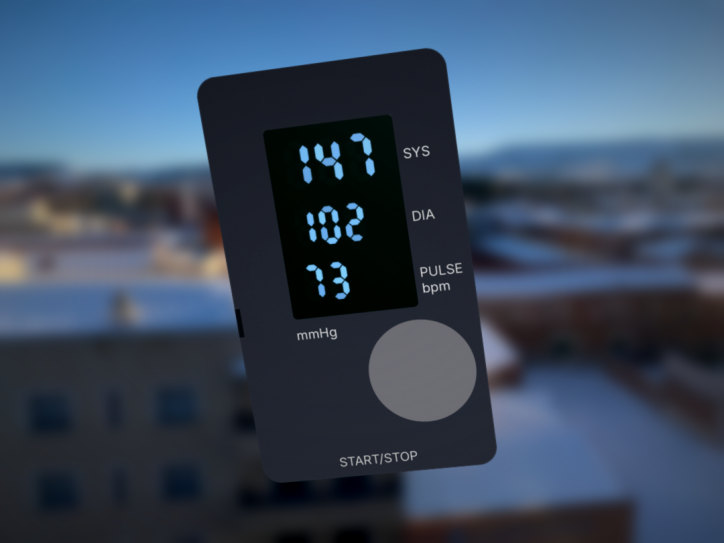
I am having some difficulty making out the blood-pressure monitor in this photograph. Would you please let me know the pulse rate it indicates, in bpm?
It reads 73 bpm
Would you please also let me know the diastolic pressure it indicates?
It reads 102 mmHg
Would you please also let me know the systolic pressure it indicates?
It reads 147 mmHg
